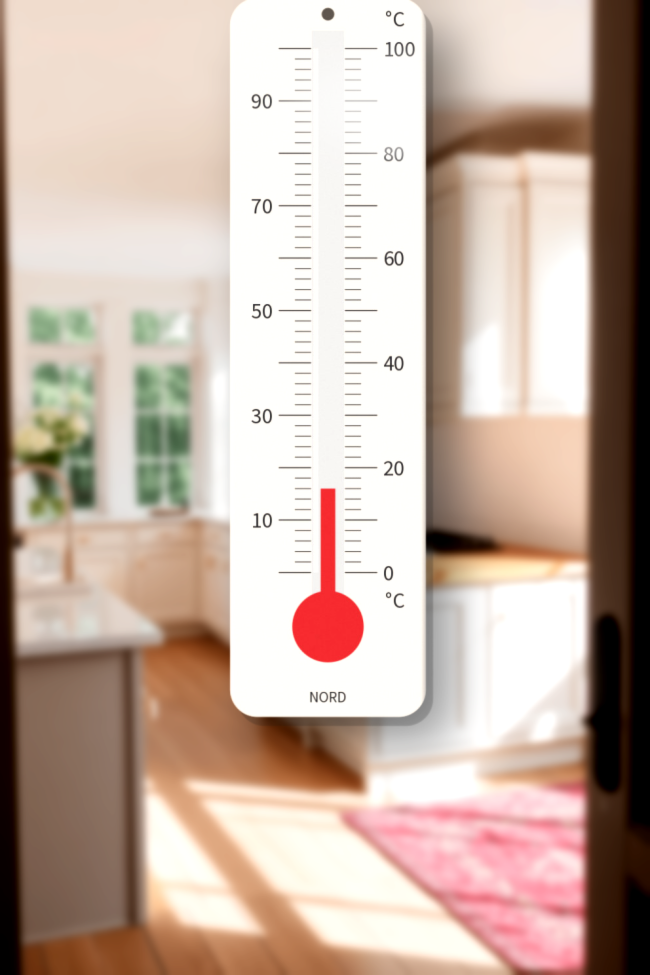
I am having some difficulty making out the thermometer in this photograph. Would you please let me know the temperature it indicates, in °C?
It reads 16 °C
